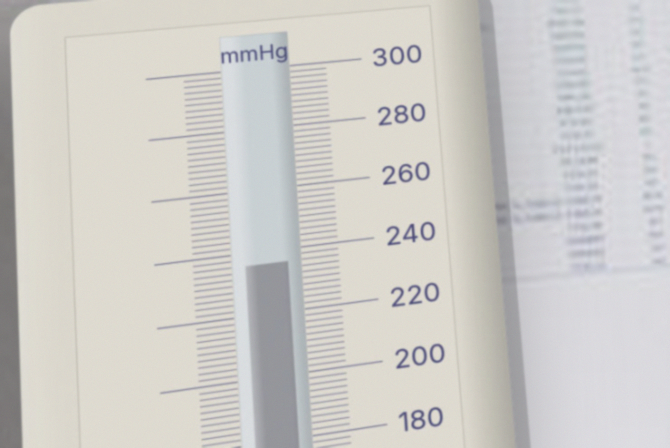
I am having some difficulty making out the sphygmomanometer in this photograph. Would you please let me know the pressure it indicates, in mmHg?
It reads 236 mmHg
